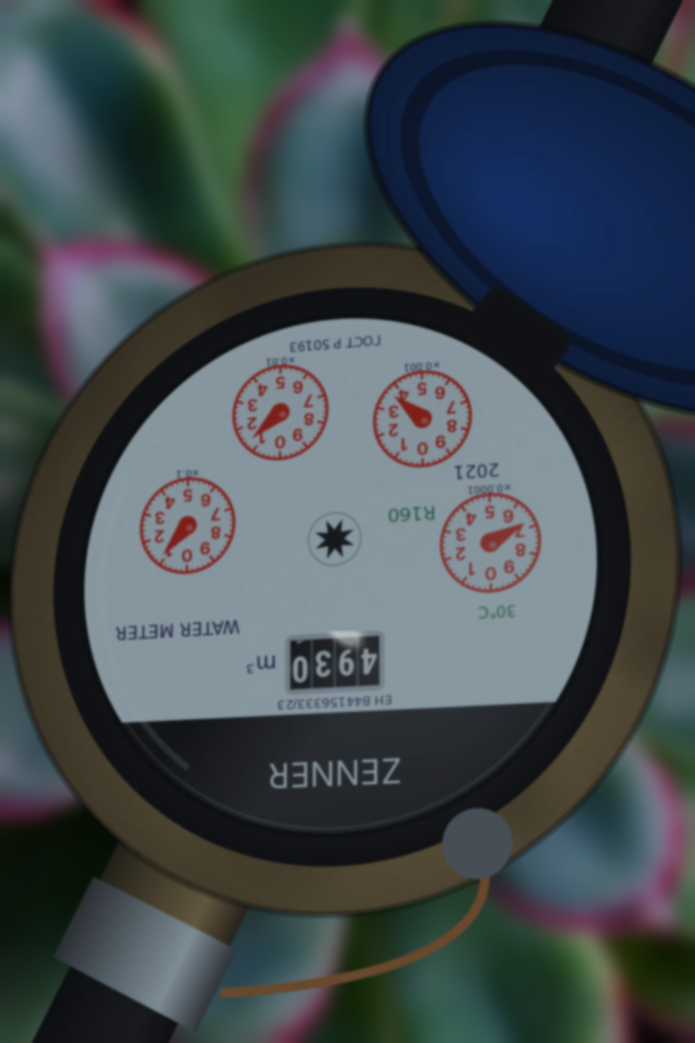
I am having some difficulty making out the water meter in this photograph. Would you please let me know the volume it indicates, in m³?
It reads 4930.1136 m³
